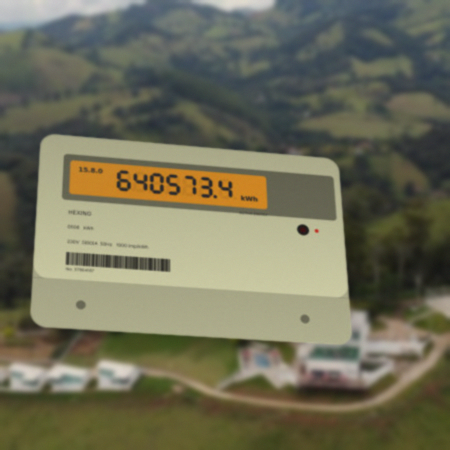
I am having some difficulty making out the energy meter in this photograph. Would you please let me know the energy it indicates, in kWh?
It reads 640573.4 kWh
